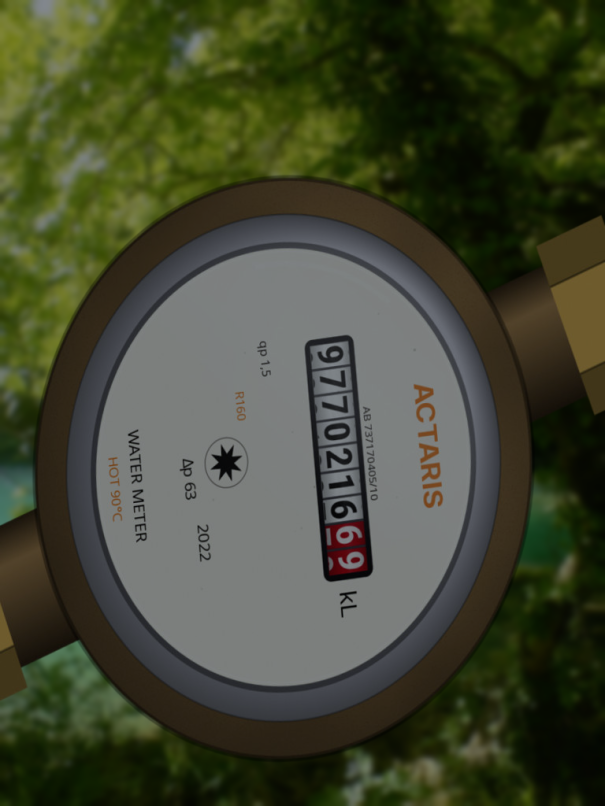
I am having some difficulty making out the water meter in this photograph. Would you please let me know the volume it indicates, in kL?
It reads 9770216.69 kL
